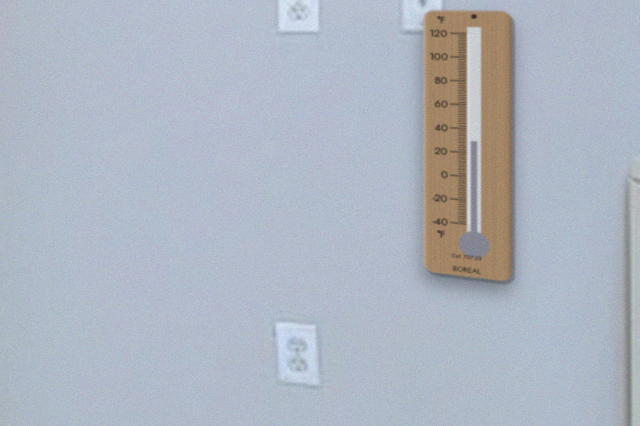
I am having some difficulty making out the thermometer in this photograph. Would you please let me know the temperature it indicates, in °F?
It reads 30 °F
